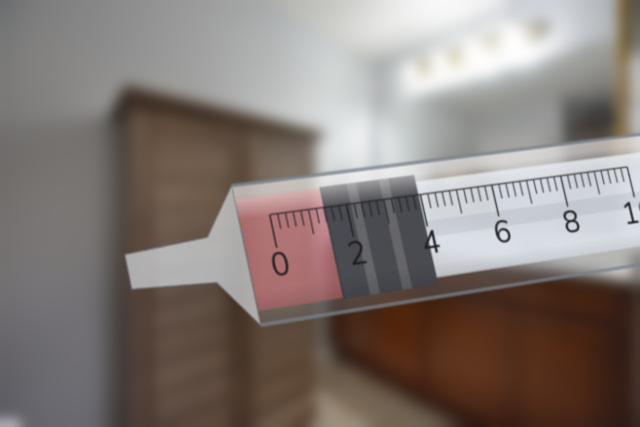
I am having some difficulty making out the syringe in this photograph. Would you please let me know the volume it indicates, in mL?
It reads 1.4 mL
